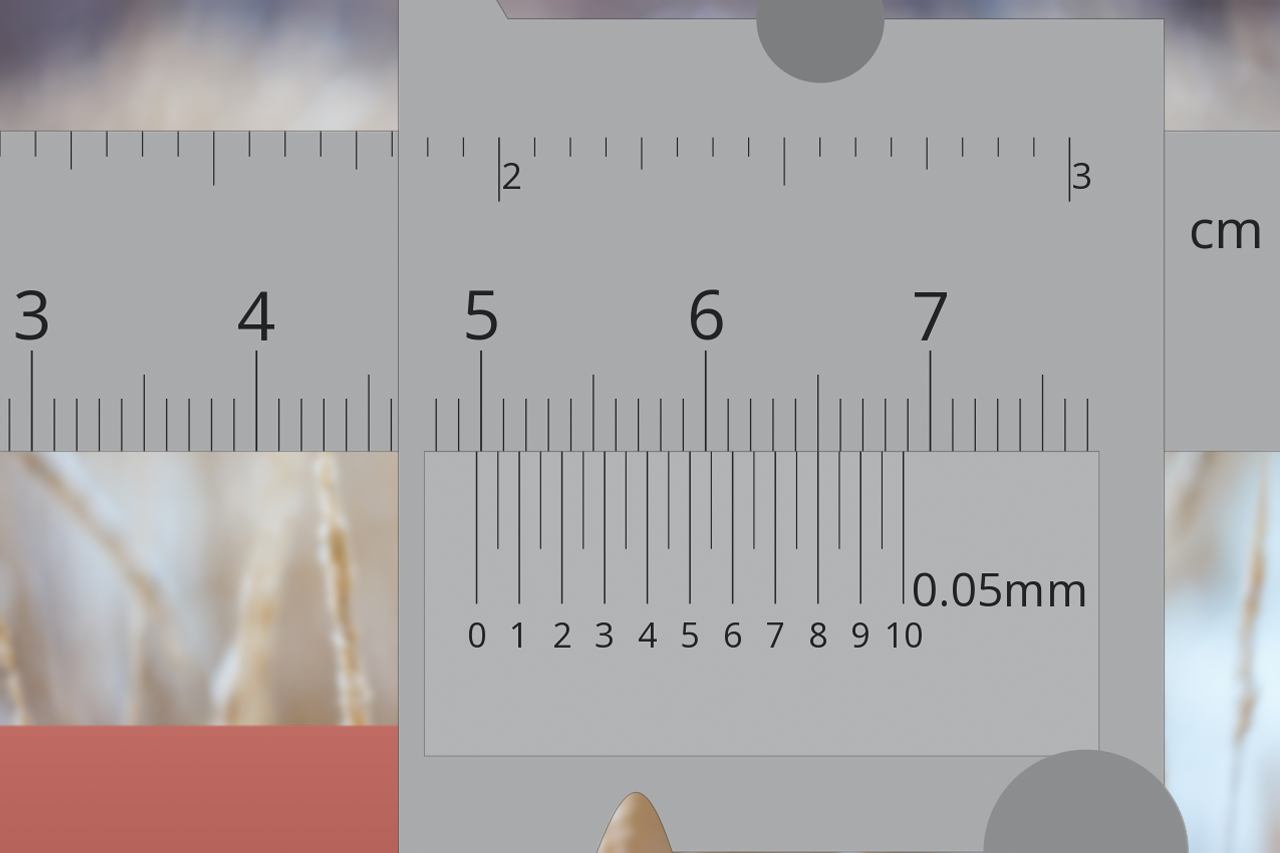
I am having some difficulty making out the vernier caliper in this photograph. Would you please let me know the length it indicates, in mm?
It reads 49.8 mm
